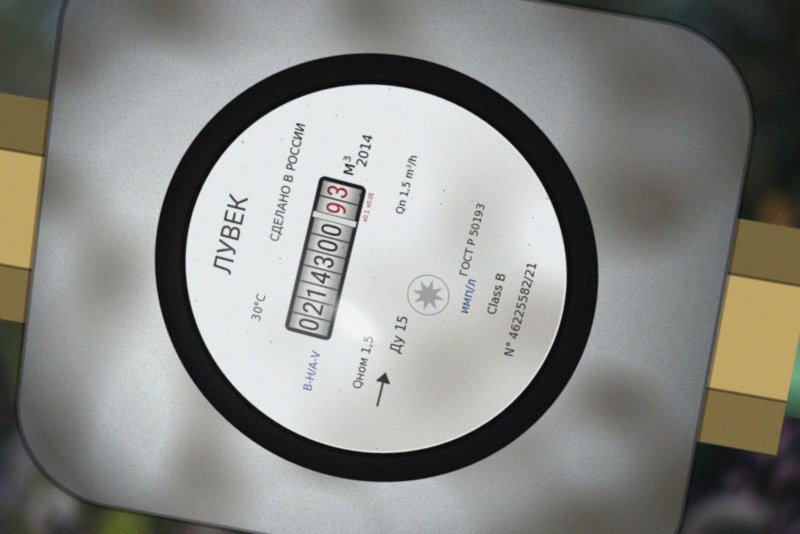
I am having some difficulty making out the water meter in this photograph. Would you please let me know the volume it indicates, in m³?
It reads 214300.93 m³
